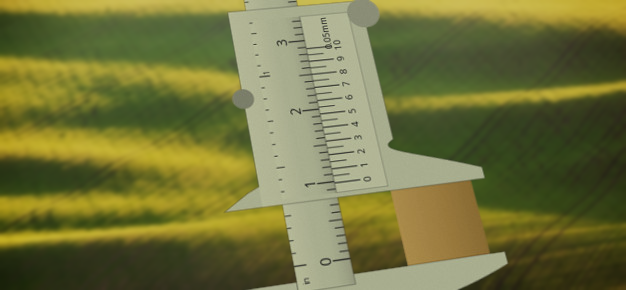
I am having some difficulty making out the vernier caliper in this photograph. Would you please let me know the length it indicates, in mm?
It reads 9.8 mm
